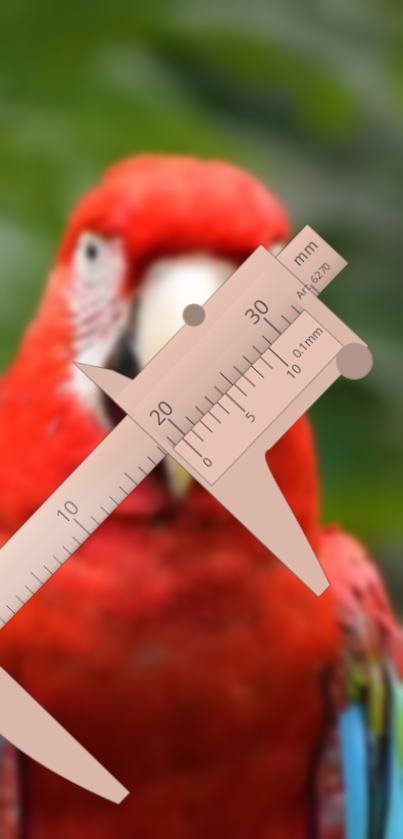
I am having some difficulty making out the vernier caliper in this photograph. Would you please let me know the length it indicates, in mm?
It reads 19.7 mm
